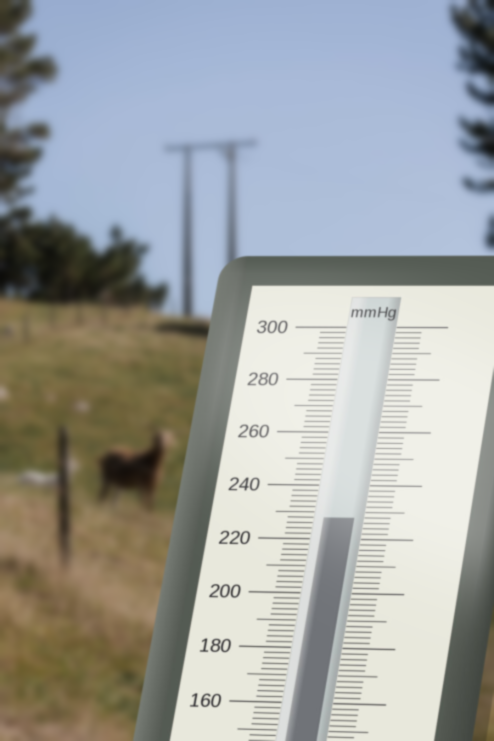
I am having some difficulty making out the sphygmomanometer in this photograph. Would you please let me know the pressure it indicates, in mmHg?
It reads 228 mmHg
